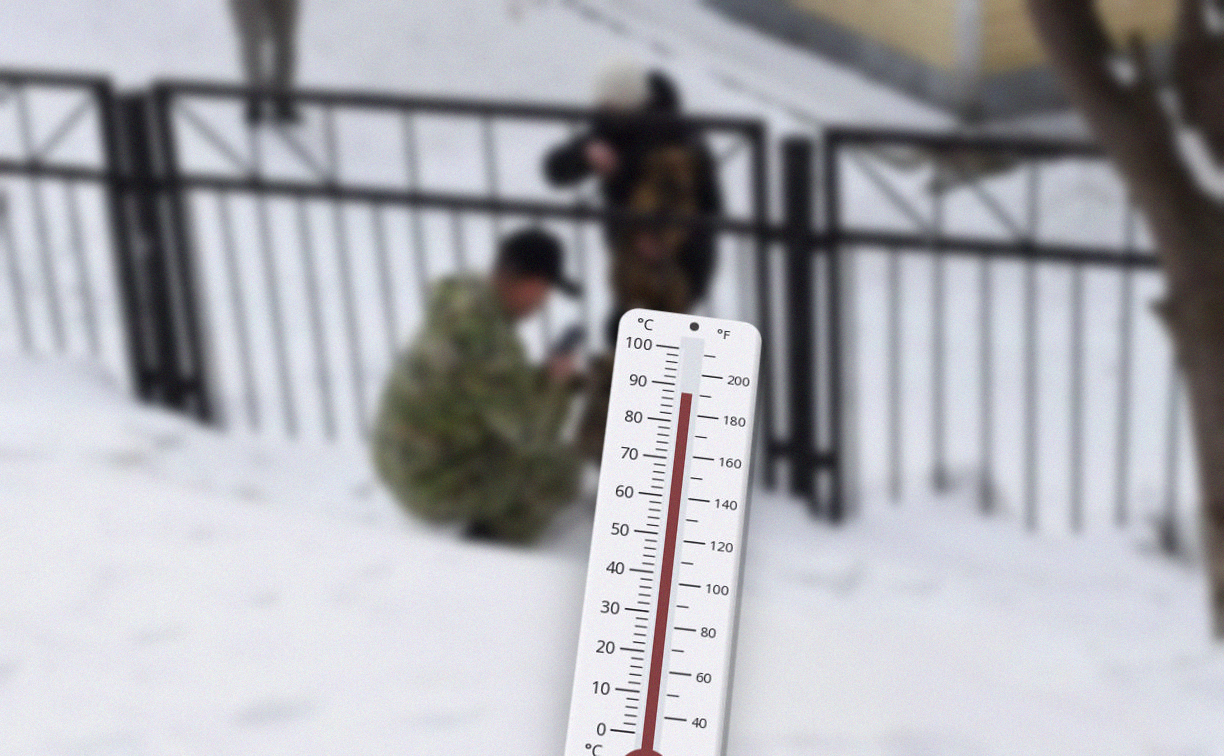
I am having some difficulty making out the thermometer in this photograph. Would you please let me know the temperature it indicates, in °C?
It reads 88 °C
